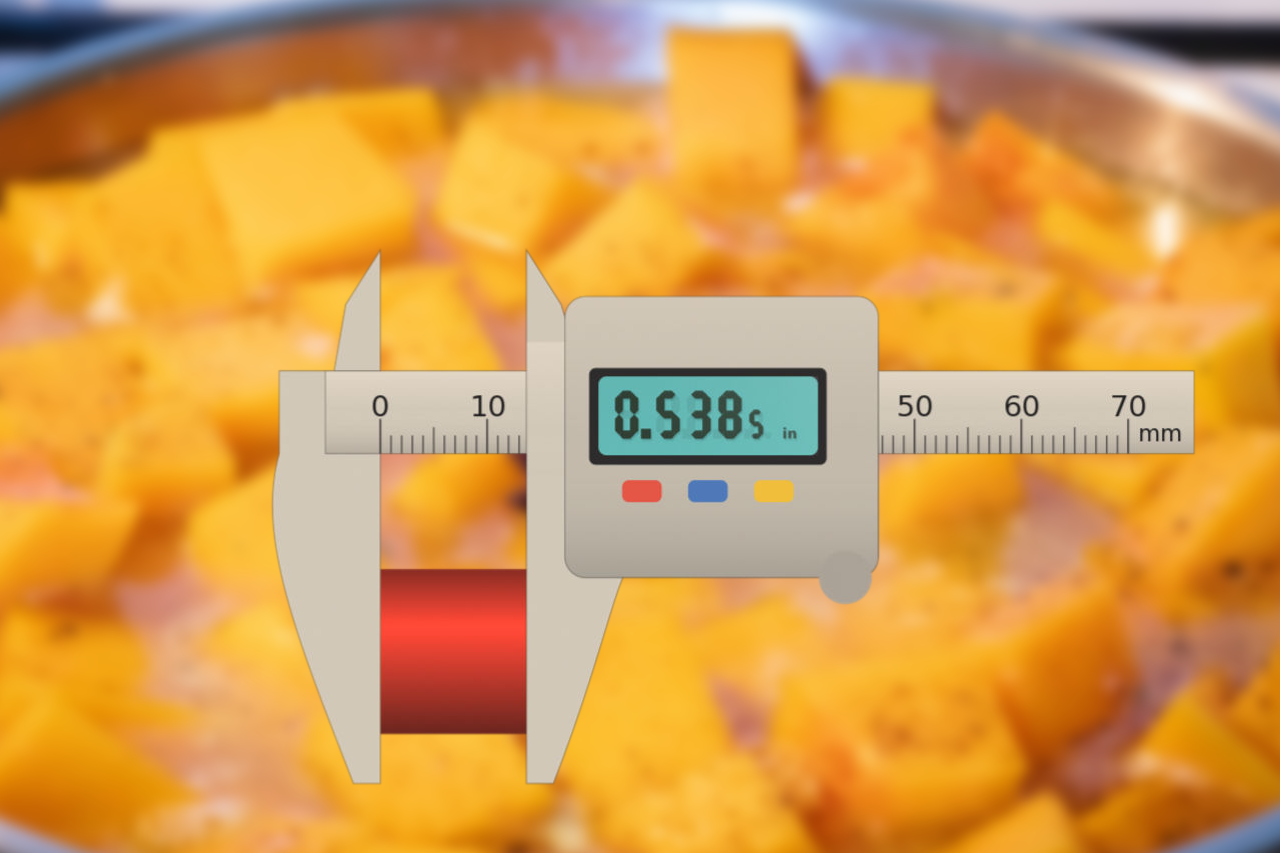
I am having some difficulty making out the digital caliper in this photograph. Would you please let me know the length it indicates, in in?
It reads 0.5385 in
